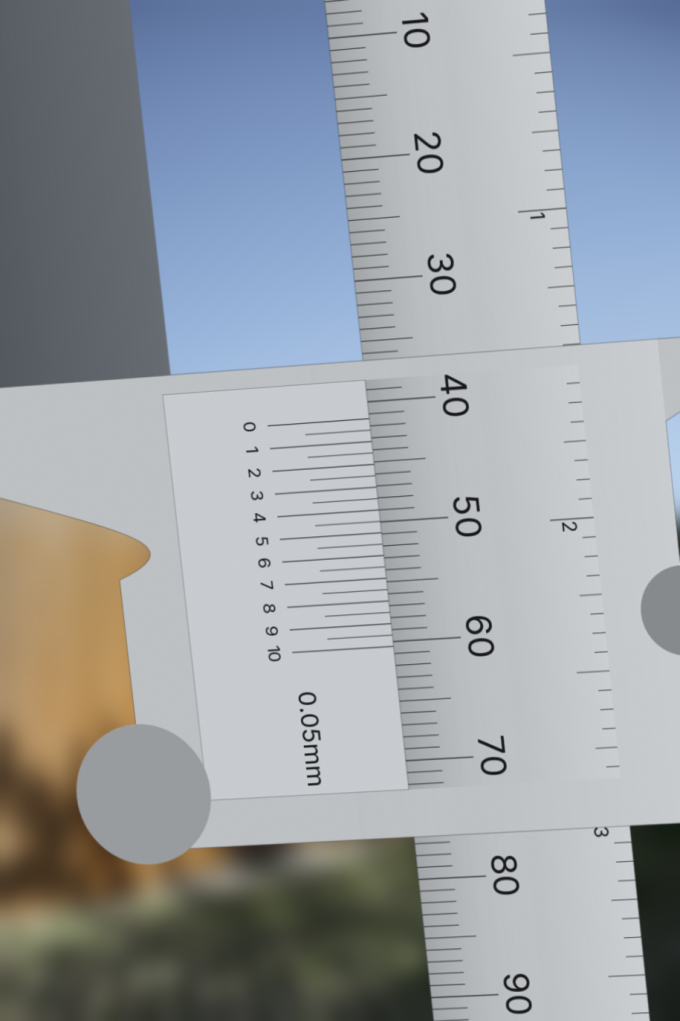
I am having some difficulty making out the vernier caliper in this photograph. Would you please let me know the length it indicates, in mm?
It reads 41.4 mm
